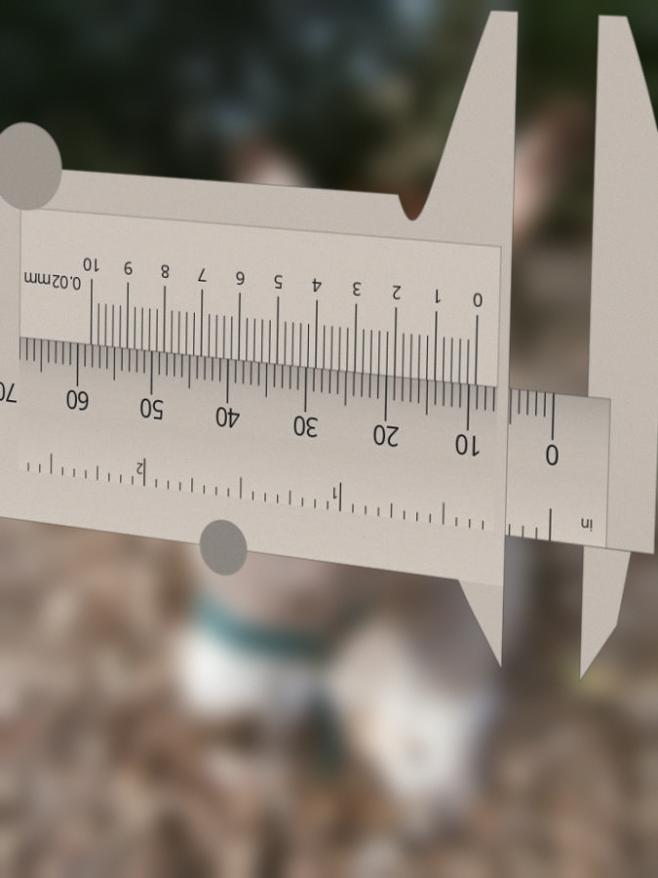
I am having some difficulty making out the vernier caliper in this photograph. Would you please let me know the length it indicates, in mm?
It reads 9.2 mm
